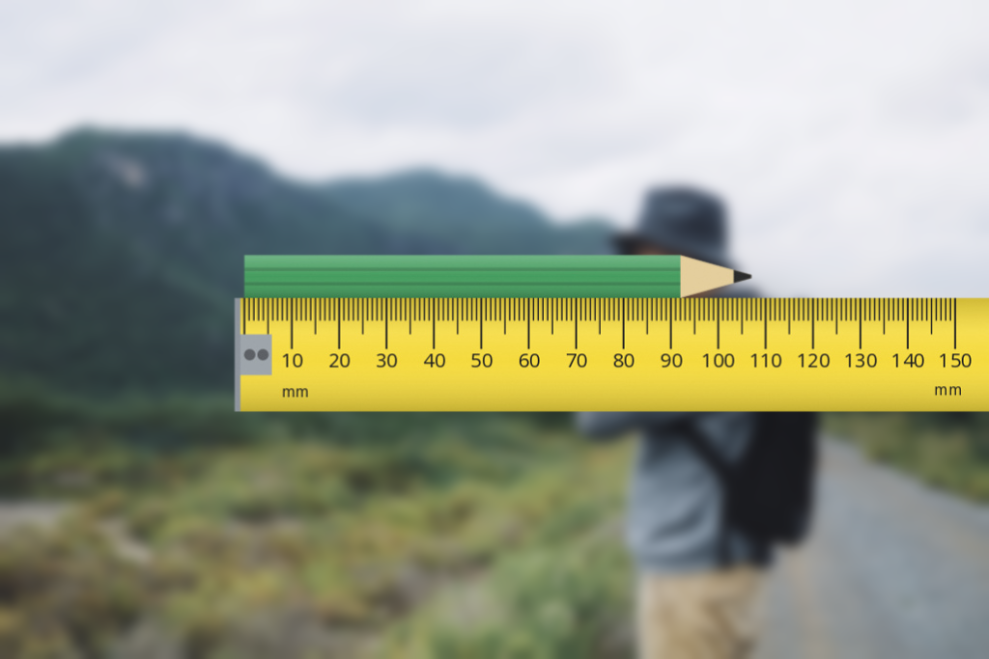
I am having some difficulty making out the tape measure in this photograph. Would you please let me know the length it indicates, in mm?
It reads 107 mm
